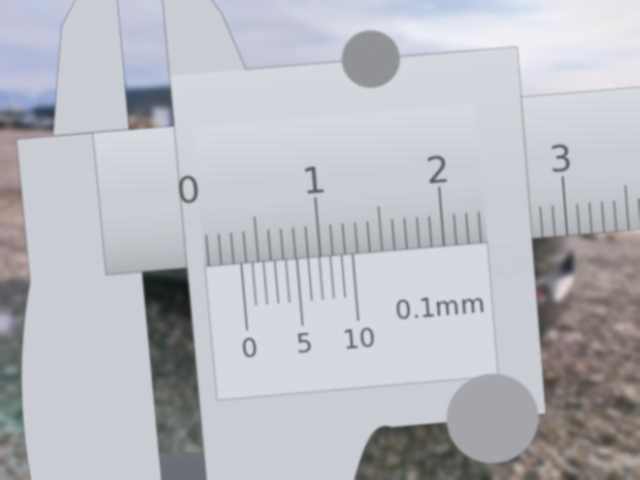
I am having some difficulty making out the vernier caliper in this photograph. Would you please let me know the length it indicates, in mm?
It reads 3.6 mm
